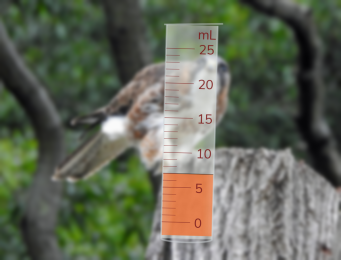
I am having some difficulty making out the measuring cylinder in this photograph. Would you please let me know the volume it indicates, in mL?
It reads 7 mL
